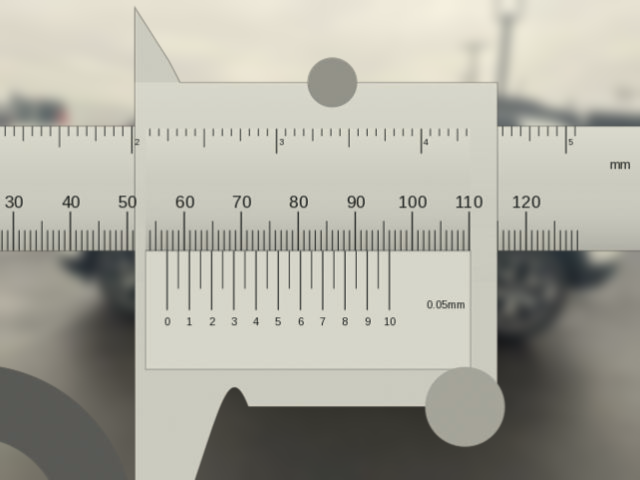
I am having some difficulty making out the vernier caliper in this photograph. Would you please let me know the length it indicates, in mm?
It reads 57.0 mm
